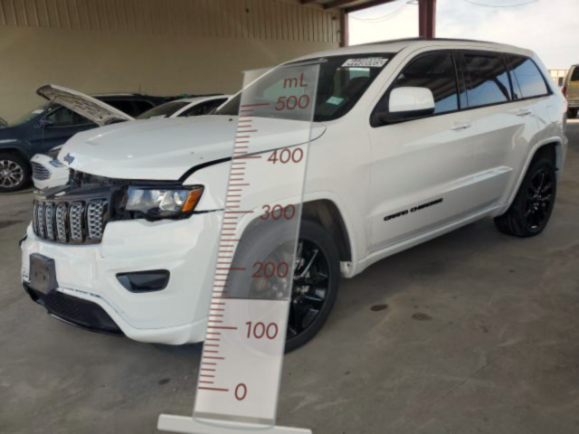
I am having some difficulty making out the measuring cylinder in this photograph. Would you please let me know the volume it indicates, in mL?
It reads 150 mL
